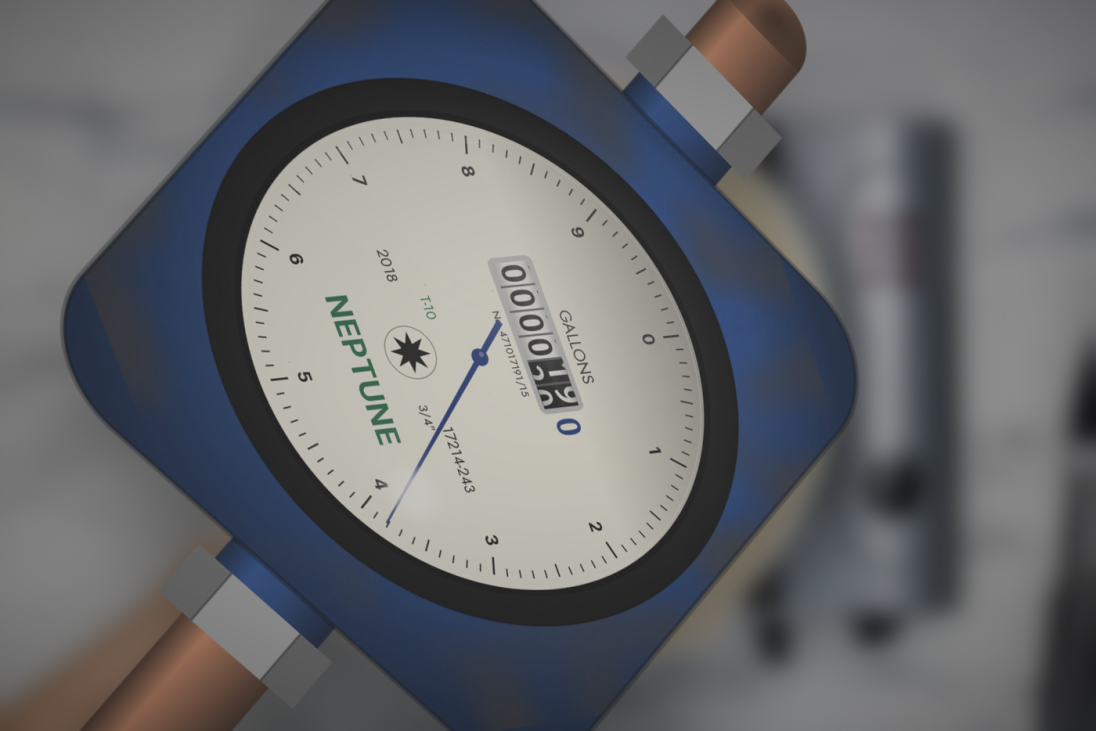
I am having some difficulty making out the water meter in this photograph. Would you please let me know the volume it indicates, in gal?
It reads 193.8 gal
